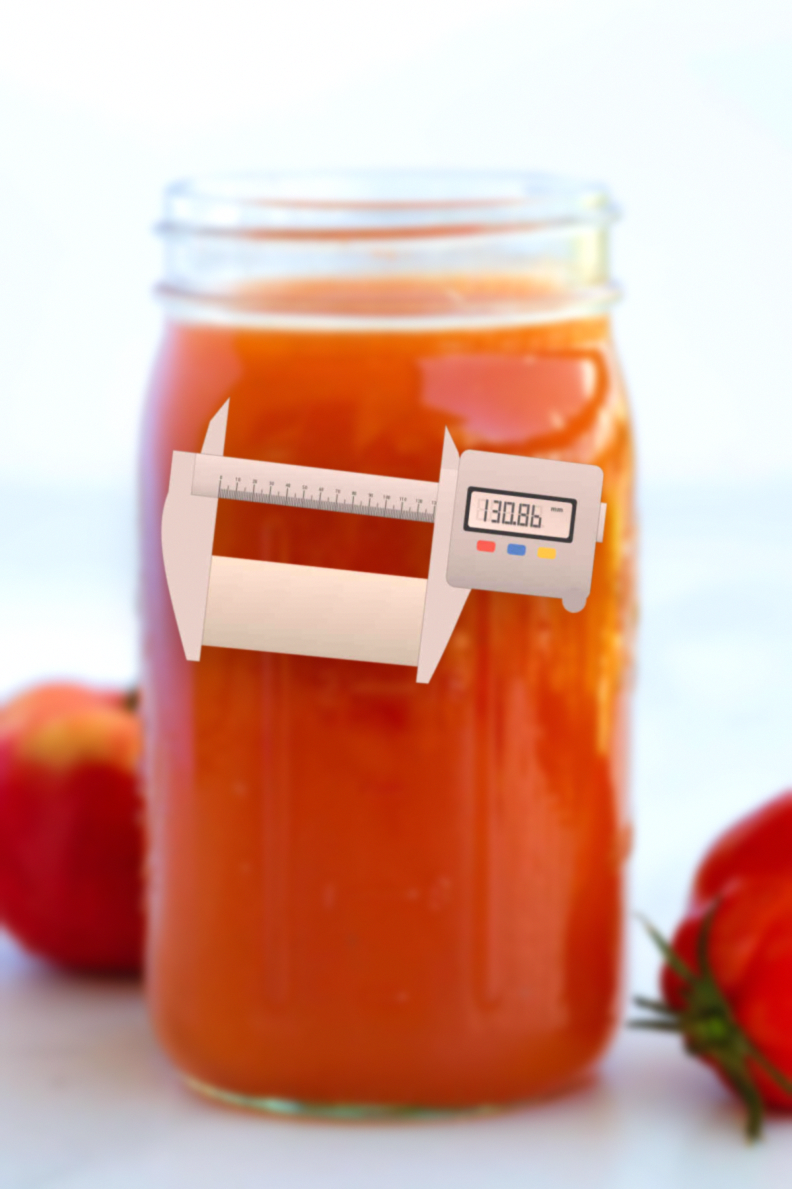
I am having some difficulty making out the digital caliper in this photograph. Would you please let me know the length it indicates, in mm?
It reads 130.86 mm
